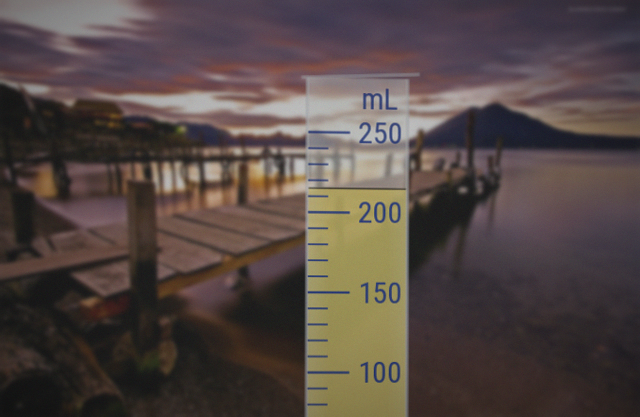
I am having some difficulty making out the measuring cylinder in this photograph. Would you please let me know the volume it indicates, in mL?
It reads 215 mL
